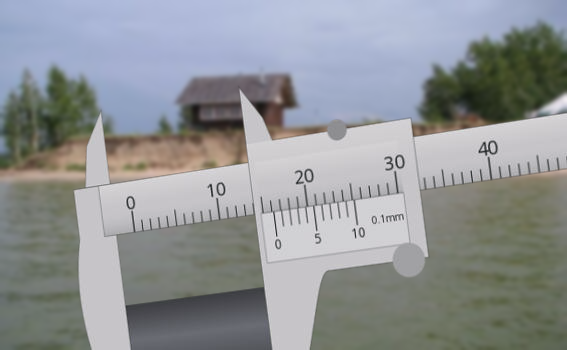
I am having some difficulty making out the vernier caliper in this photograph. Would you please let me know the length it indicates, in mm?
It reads 16.2 mm
